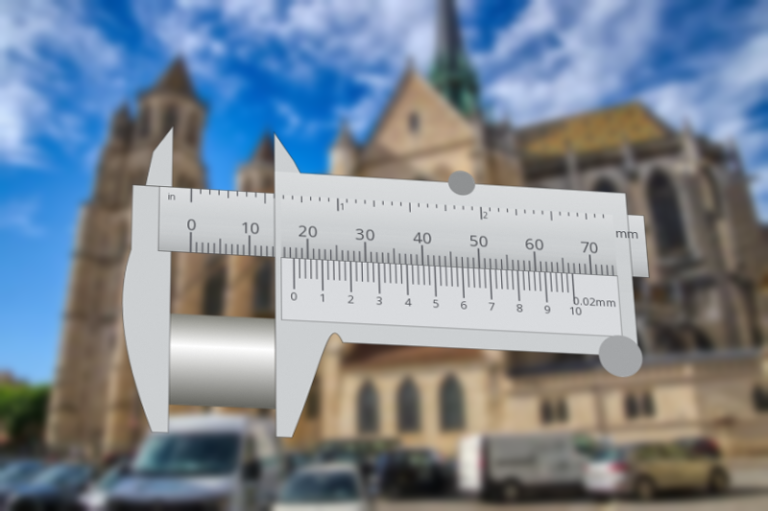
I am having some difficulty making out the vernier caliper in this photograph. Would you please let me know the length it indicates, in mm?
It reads 17.6 mm
